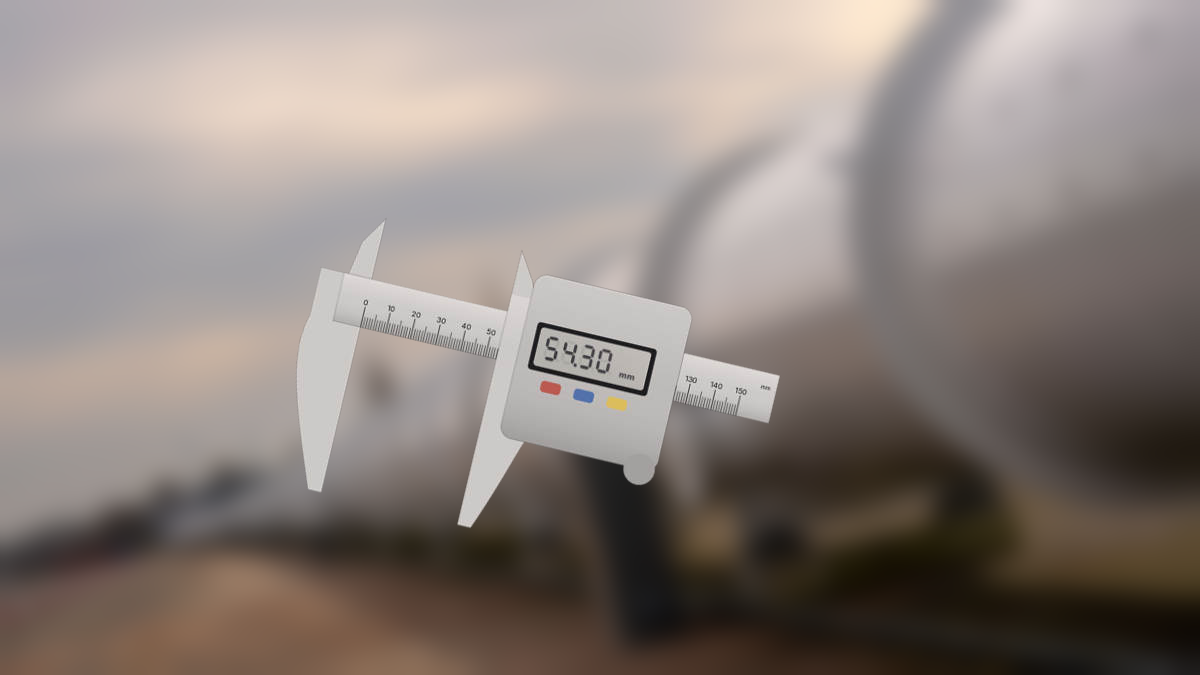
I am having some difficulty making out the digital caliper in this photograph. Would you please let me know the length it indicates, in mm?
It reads 54.30 mm
